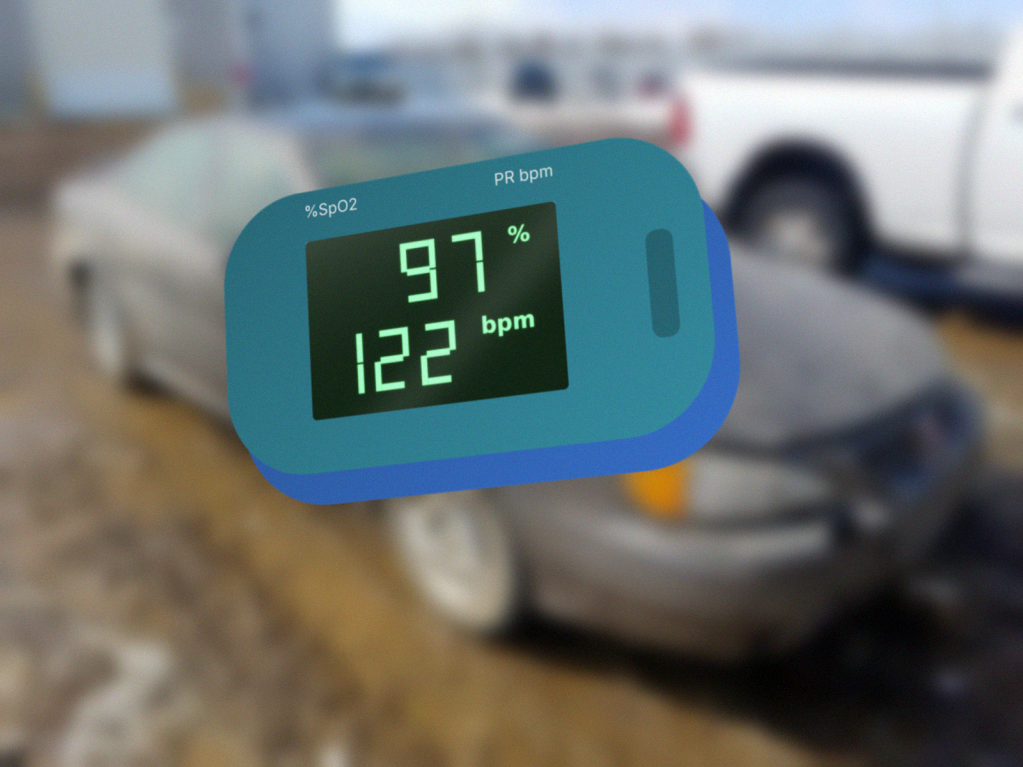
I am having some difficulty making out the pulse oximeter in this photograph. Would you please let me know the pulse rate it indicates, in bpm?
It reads 122 bpm
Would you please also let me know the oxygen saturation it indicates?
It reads 97 %
